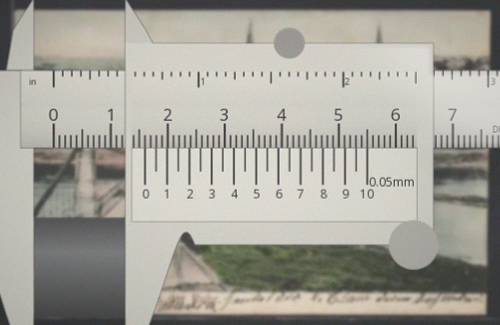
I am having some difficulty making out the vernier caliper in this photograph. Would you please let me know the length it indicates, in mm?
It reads 16.0 mm
